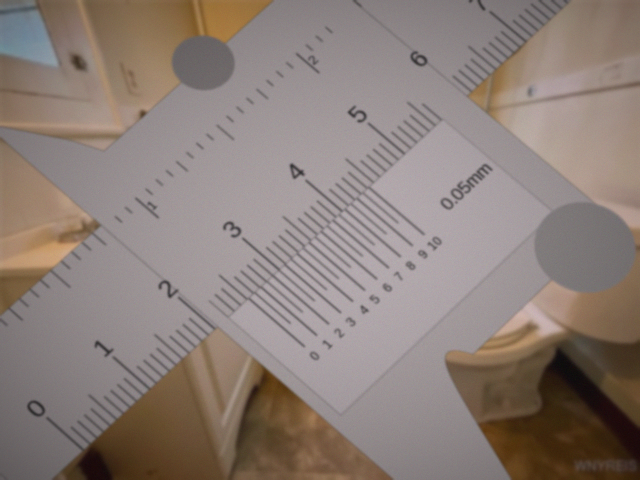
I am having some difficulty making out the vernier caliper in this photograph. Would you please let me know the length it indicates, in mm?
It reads 25.2 mm
